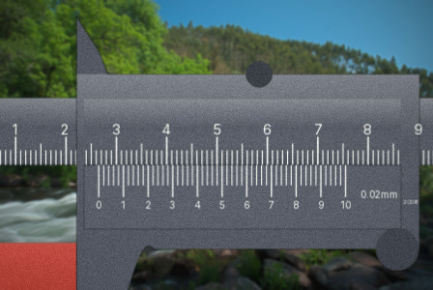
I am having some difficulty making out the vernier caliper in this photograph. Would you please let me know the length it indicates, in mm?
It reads 26.5 mm
